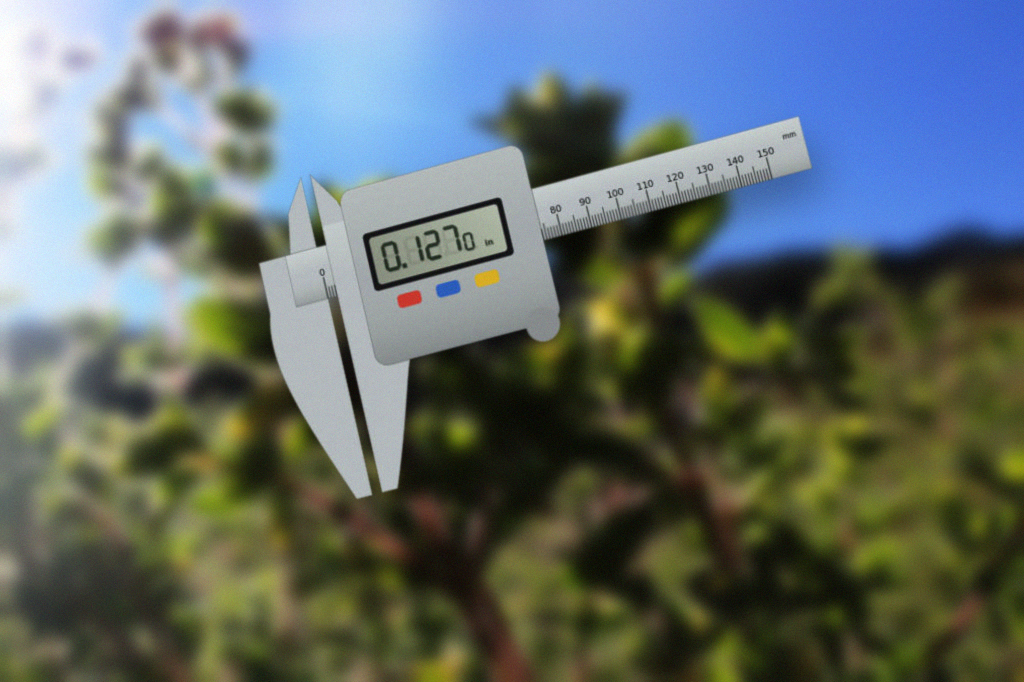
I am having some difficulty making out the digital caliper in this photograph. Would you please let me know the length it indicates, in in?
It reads 0.1270 in
